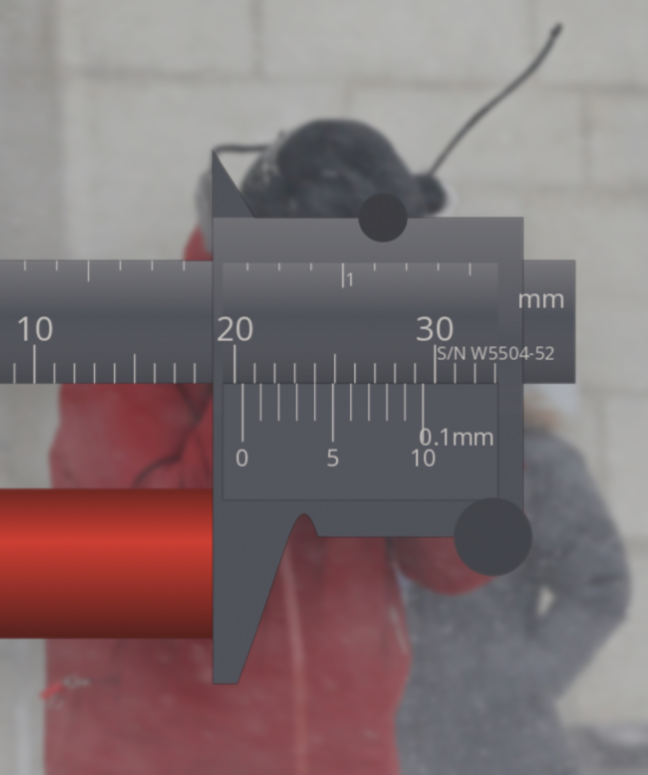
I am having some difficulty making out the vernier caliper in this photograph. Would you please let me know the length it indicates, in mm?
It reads 20.4 mm
